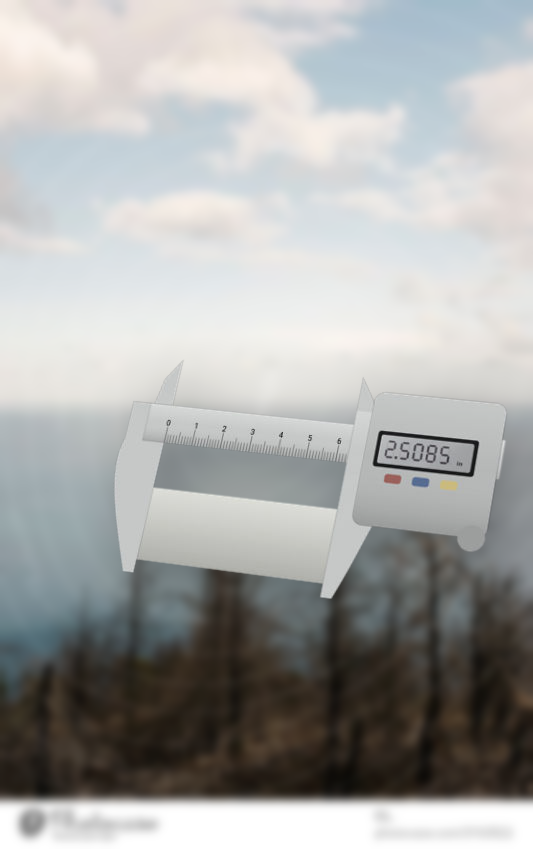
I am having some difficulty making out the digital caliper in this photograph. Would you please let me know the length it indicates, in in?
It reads 2.5085 in
